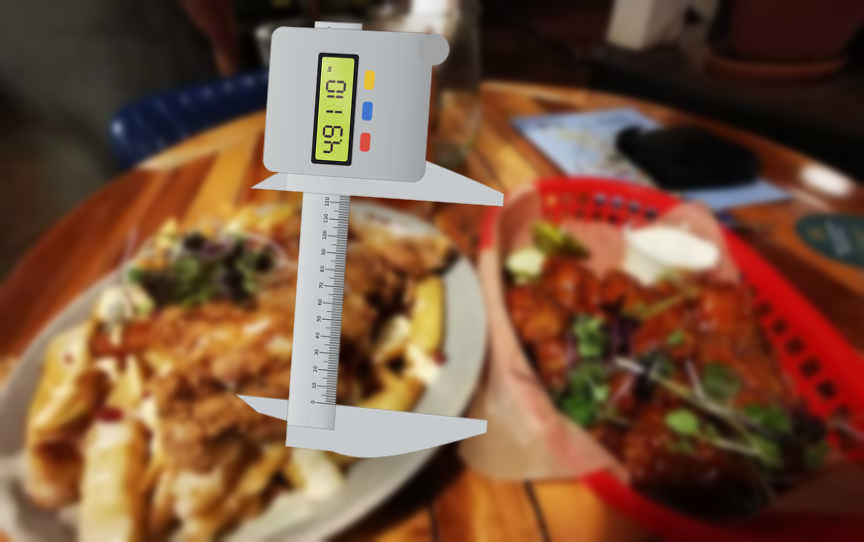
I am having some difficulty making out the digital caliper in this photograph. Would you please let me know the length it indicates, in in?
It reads 4.9110 in
